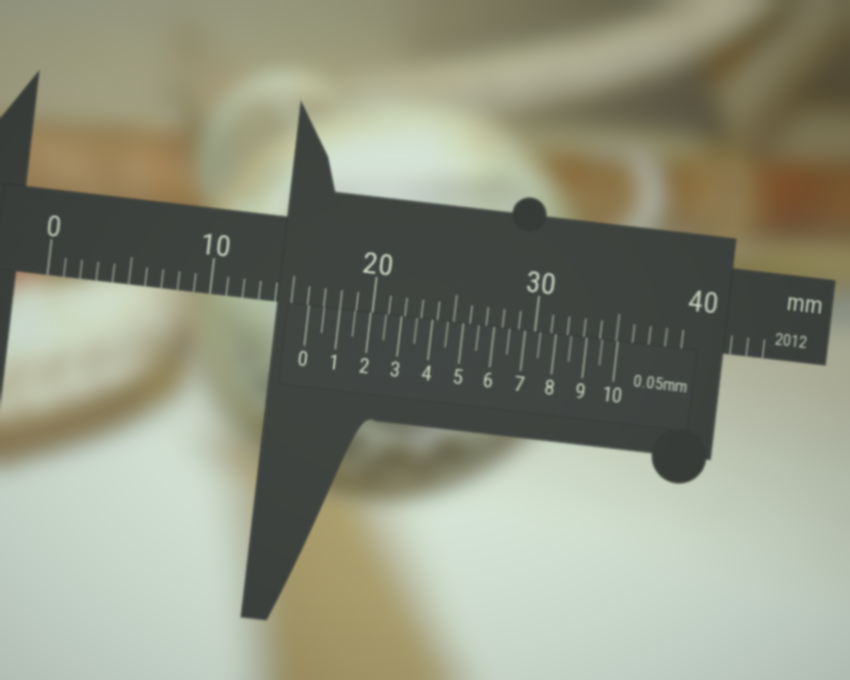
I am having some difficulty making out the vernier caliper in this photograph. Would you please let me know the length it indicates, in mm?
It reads 16.1 mm
